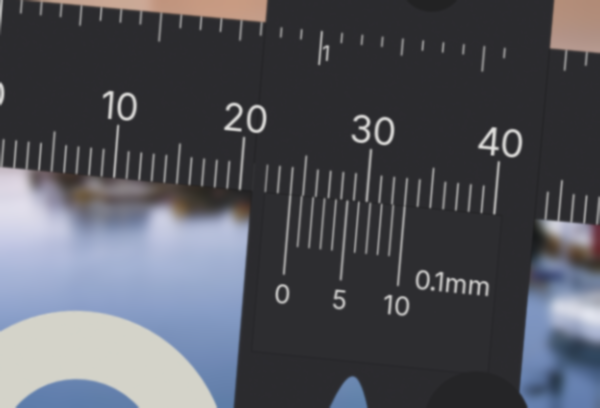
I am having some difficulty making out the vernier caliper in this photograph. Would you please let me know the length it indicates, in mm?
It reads 24.0 mm
